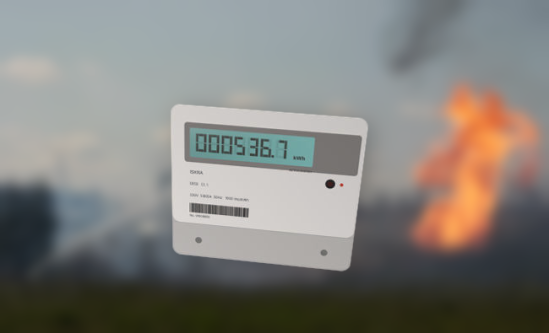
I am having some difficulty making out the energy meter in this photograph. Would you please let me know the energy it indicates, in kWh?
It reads 536.7 kWh
